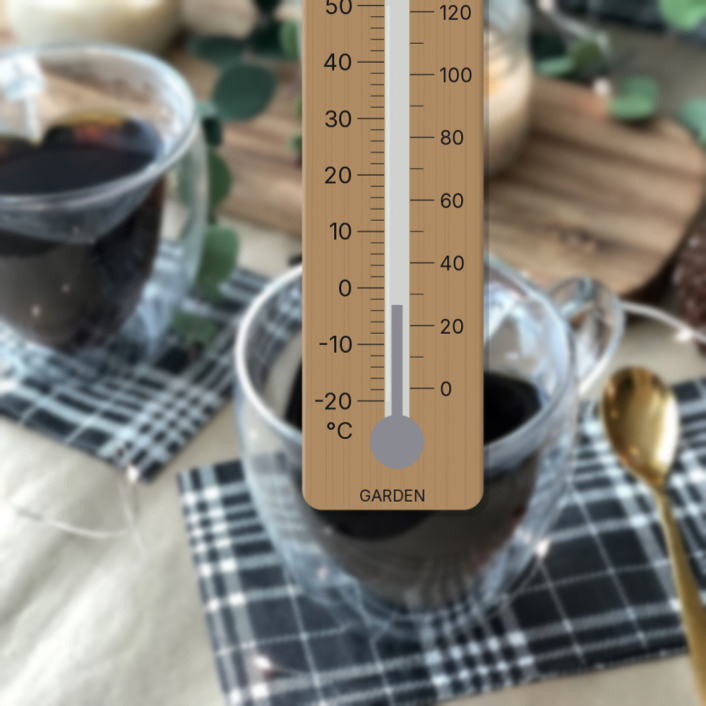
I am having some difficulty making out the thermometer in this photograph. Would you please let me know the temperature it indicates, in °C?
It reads -3 °C
